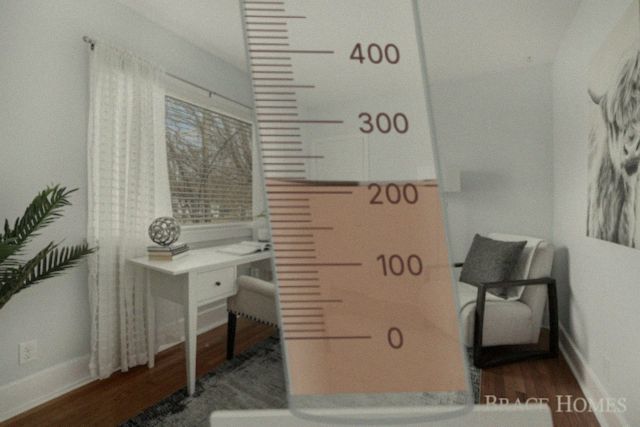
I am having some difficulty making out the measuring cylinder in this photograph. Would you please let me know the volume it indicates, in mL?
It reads 210 mL
